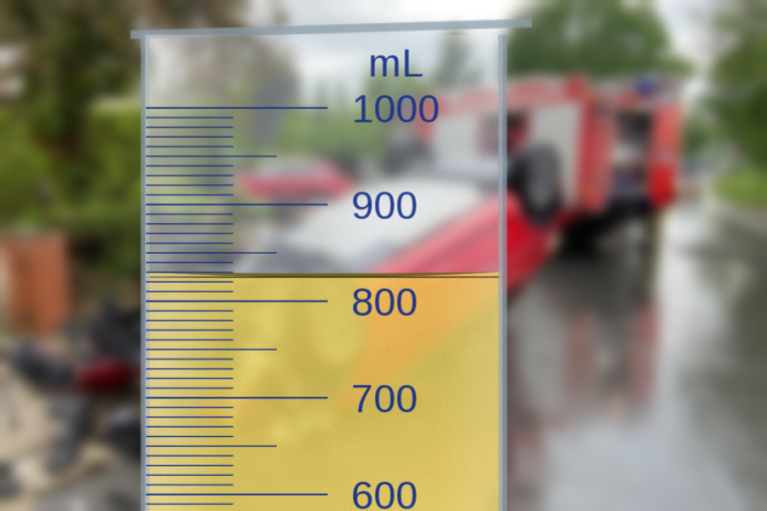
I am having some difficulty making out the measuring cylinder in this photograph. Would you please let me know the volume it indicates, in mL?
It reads 825 mL
